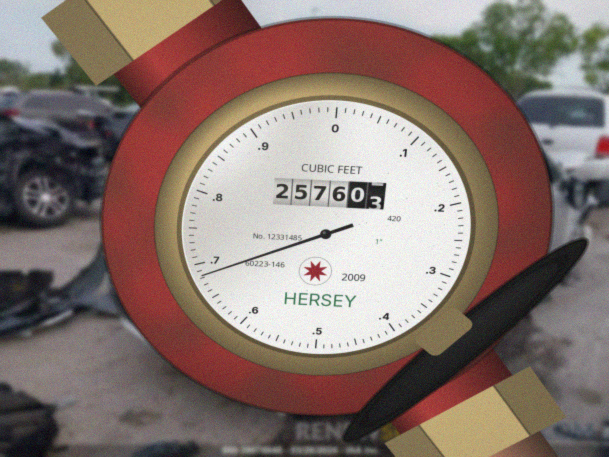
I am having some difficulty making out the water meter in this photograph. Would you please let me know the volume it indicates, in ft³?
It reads 257602.68 ft³
